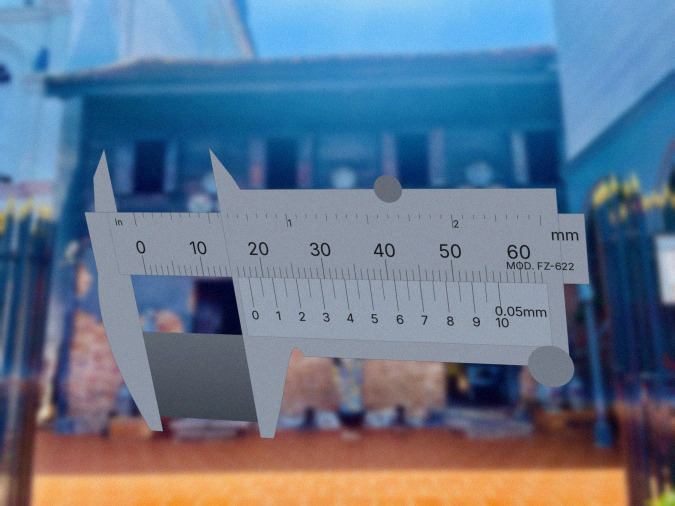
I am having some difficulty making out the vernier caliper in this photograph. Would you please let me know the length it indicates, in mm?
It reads 17.6 mm
